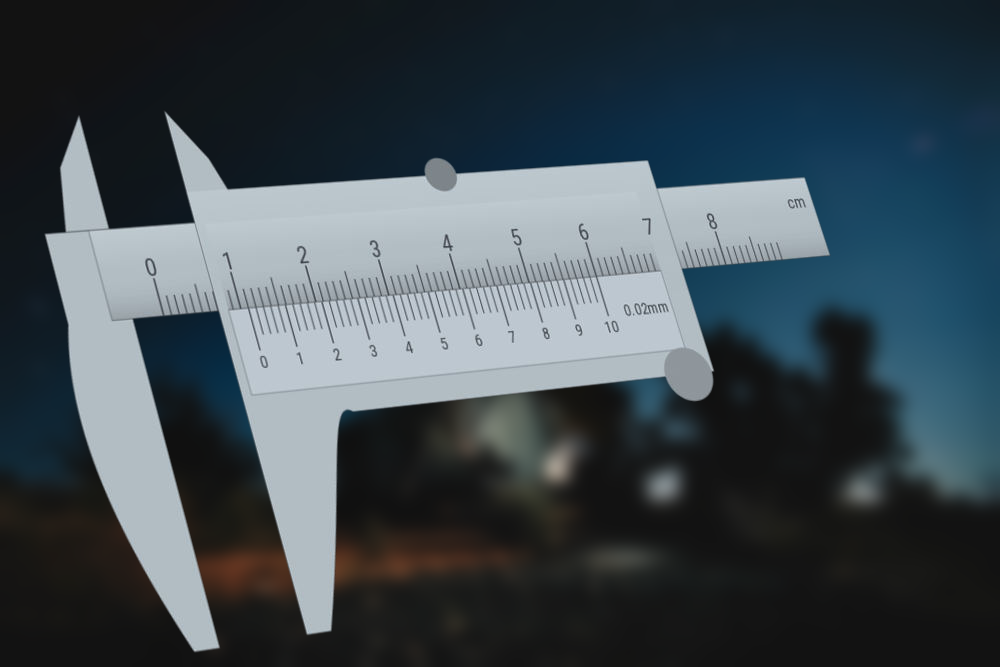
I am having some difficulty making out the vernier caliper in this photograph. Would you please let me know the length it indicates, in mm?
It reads 11.0 mm
